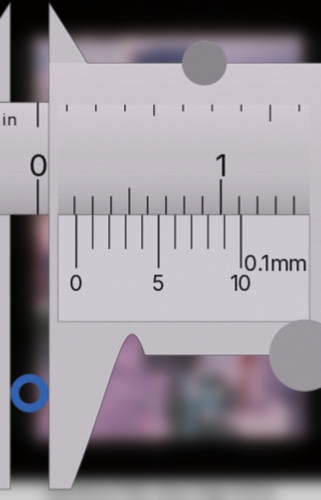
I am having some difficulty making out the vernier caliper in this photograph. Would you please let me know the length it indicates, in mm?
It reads 2.1 mm
